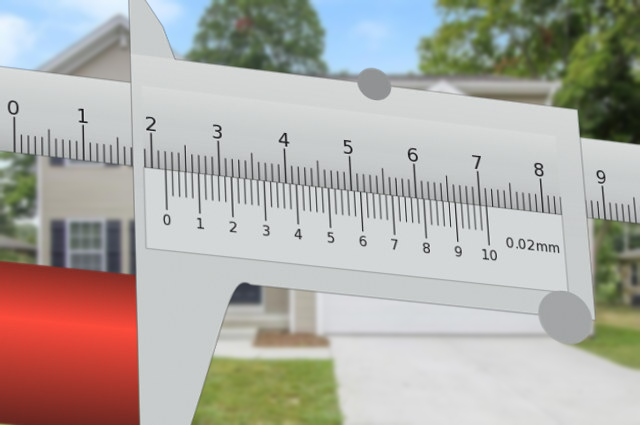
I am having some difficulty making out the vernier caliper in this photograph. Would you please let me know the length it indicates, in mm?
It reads 22.0 mm
